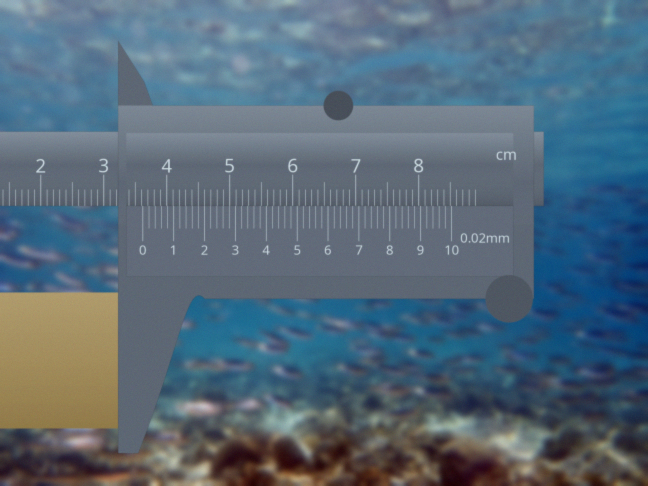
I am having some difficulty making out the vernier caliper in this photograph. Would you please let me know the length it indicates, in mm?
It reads 36.2 mm
